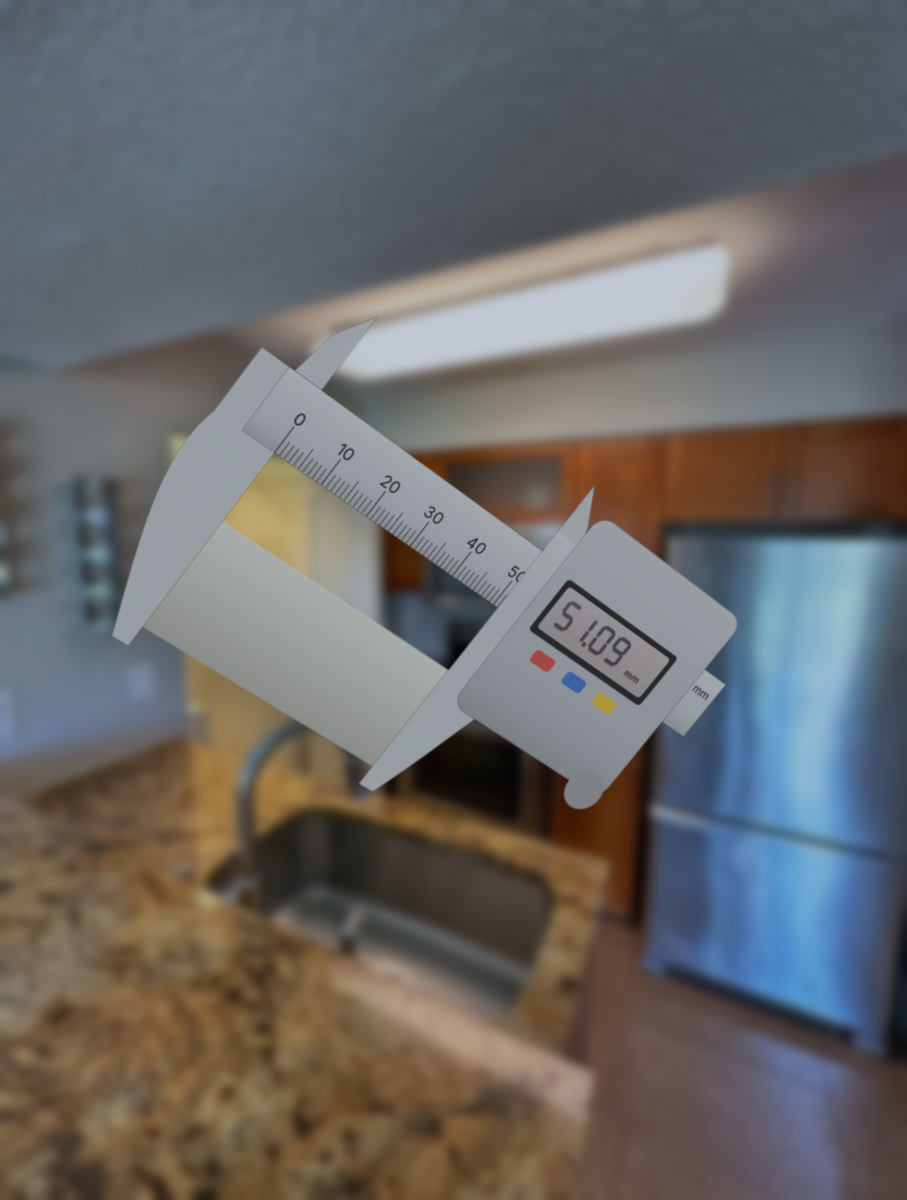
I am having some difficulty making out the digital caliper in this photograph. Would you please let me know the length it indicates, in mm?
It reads 51.09 mm
